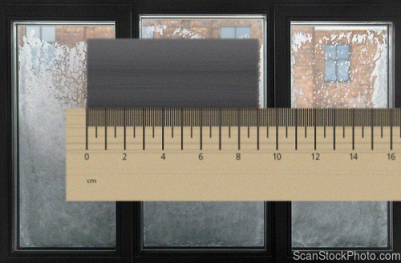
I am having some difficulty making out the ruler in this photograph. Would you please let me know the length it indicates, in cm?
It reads 9 cm
